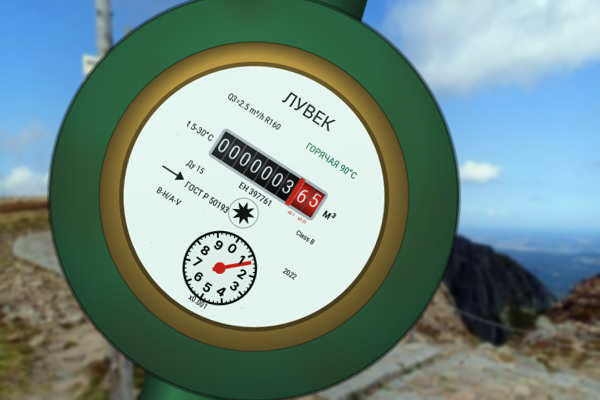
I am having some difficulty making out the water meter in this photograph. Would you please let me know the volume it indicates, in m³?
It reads 3.651 m³
